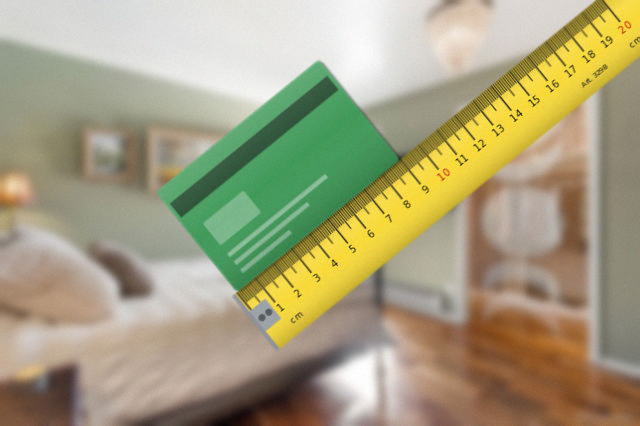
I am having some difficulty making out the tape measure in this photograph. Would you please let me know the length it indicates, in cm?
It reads 9 cm
